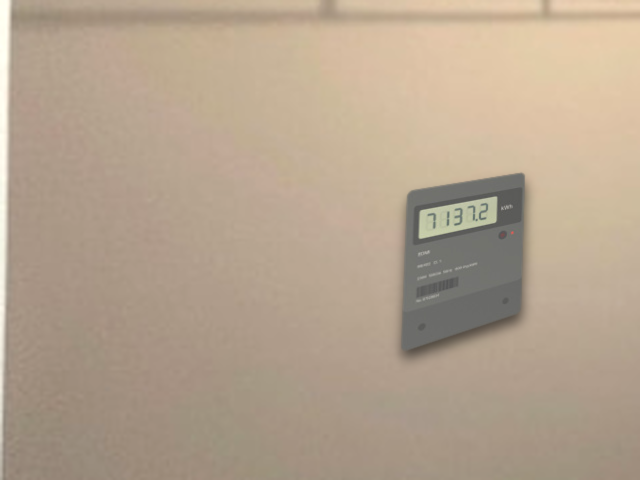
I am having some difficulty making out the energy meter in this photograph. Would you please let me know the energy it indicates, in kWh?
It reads 7137.2 kWh
